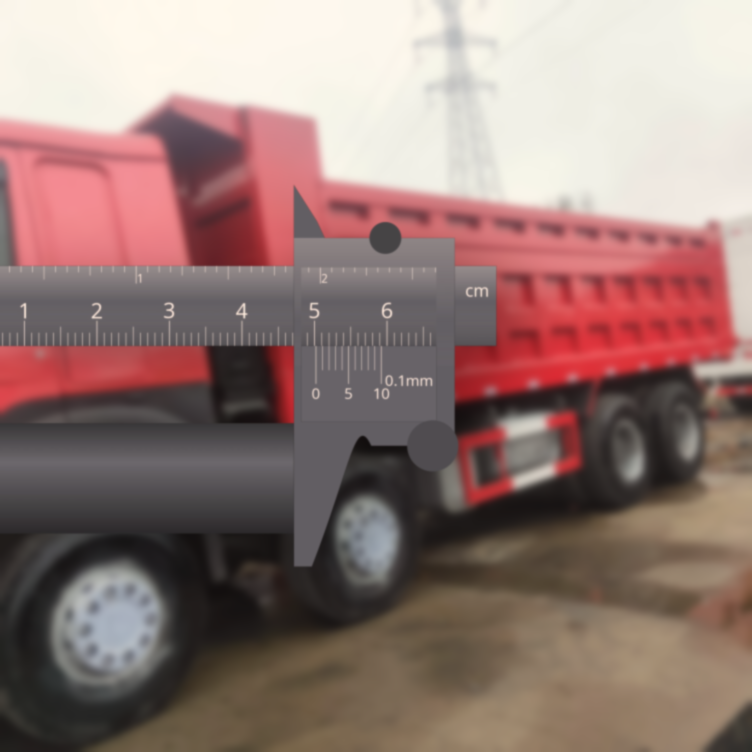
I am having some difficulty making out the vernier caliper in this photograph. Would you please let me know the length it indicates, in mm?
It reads 50.2 mm
